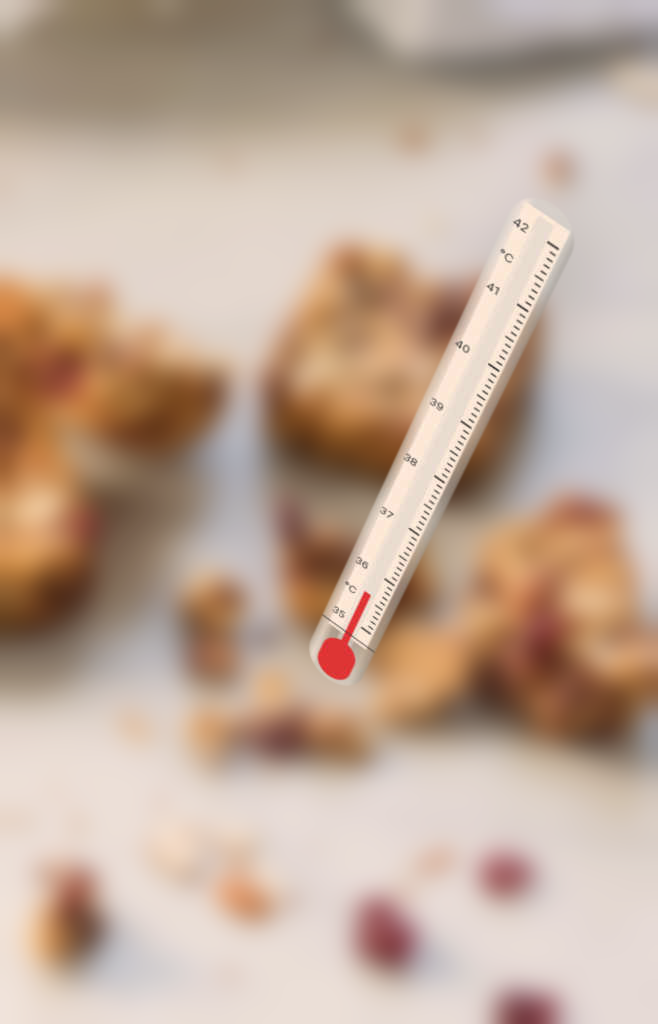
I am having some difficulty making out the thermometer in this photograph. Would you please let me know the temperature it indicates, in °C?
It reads 35.6 °C
